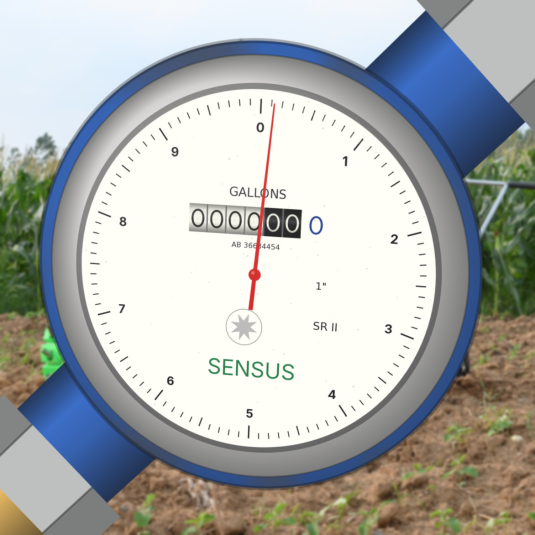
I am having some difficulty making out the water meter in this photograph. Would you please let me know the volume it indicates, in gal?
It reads 0.1 gal
